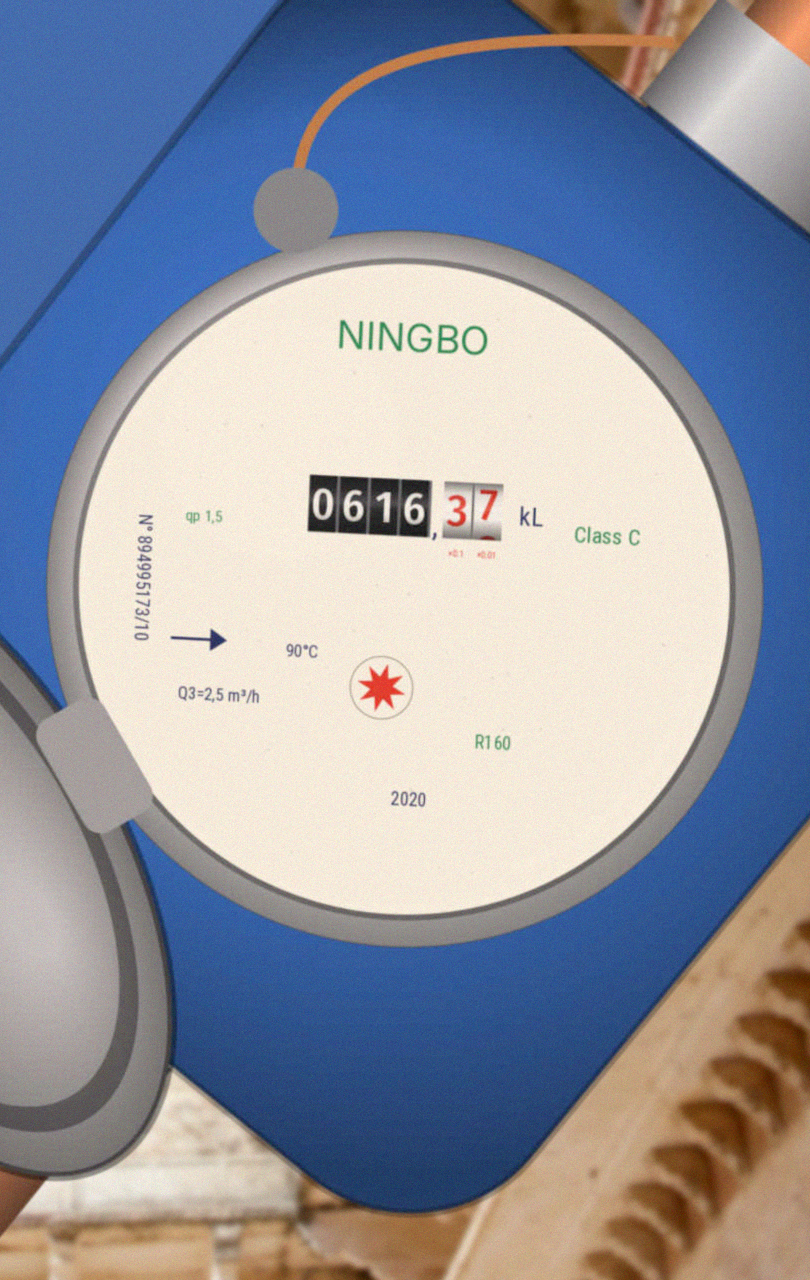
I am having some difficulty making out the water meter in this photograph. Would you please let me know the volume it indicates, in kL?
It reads 616.37 kL
